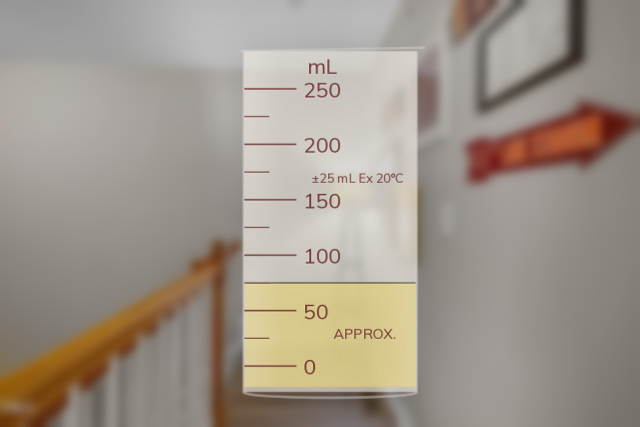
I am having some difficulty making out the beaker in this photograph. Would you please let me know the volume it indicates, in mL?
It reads 75 mL
